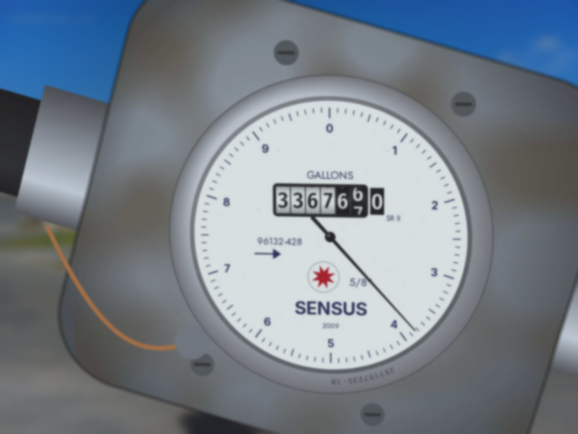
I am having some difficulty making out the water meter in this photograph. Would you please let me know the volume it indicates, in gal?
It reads 3367663.8 gal
